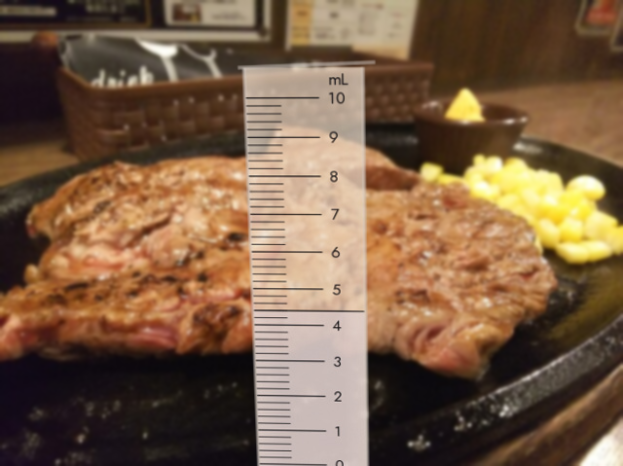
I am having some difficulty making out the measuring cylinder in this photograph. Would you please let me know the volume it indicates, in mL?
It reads 4.4 mL
